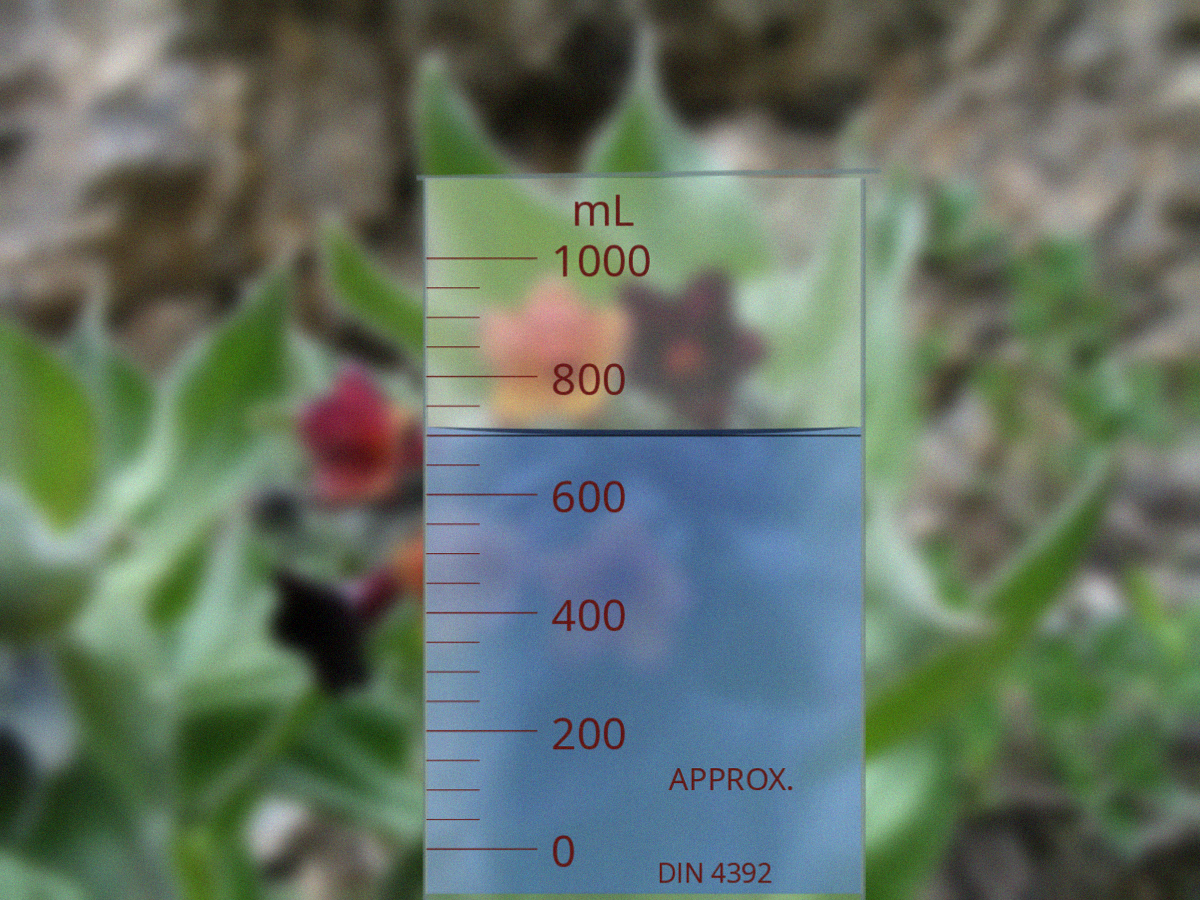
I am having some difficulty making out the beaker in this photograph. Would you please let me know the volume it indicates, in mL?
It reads 700 mL
